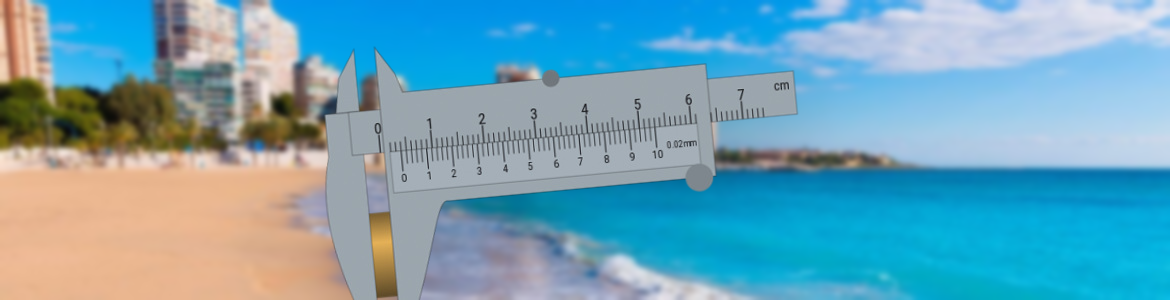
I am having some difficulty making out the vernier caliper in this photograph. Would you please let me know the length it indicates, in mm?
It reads 4.0 mm
